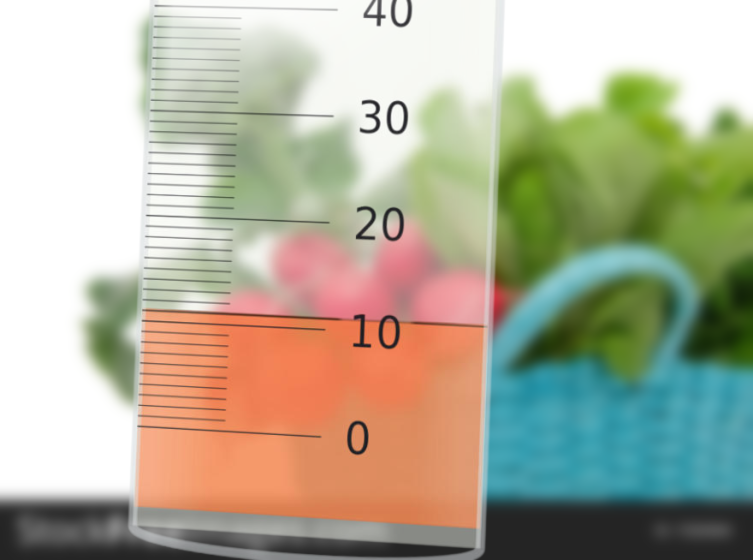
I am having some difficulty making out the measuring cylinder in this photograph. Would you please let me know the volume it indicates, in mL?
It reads 11 mL
